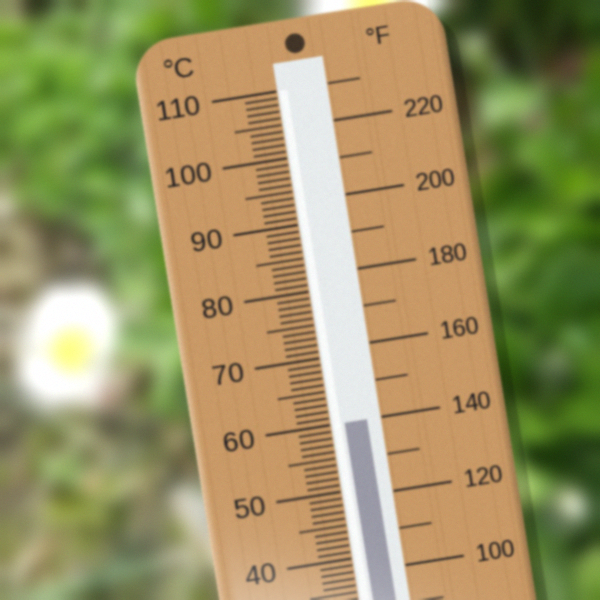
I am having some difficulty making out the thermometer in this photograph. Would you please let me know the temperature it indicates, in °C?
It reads 60 °C
